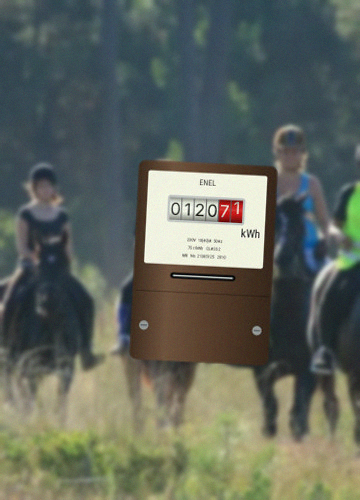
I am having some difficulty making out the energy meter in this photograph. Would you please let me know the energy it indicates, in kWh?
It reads 120.71 kWh
